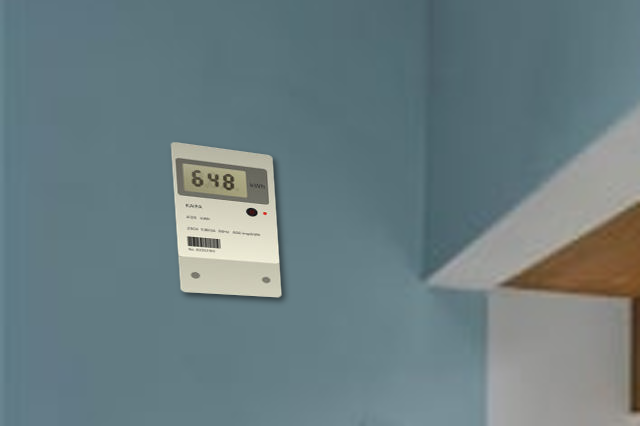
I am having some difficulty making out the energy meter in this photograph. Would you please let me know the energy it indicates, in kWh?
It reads 648 kWh
